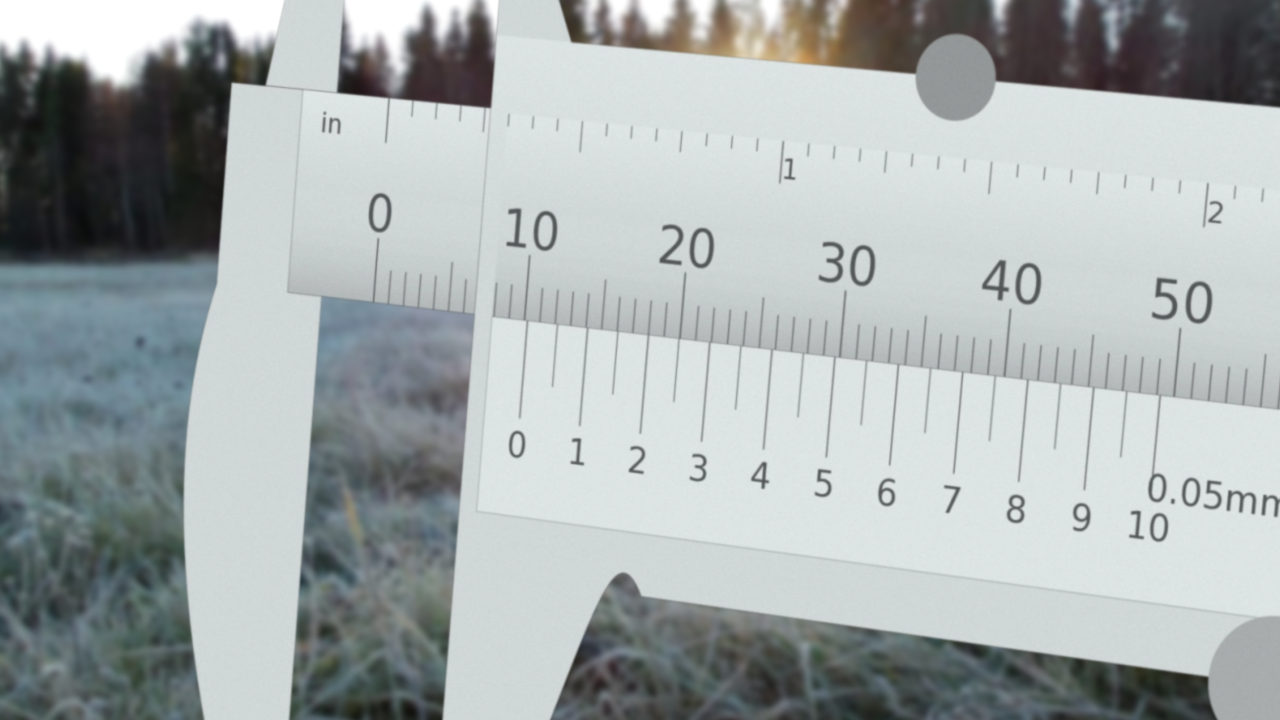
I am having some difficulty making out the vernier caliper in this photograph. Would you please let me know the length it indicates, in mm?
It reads 10.2 mm
